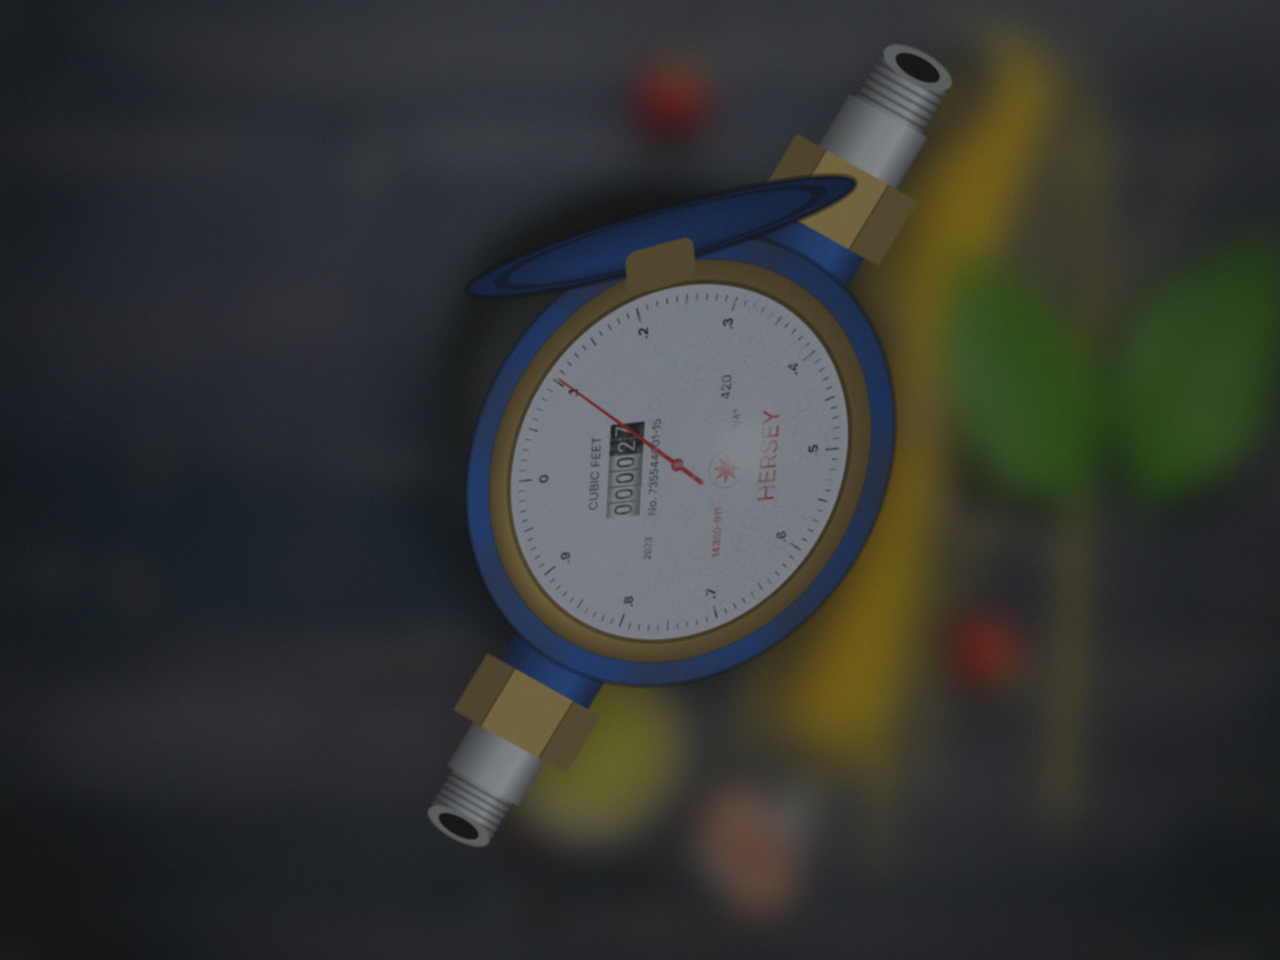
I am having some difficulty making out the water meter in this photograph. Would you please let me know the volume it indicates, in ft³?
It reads 27.10 ft³
